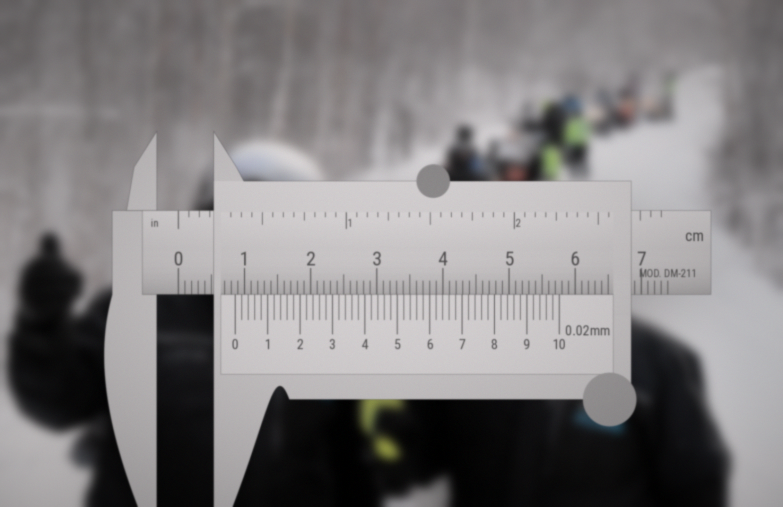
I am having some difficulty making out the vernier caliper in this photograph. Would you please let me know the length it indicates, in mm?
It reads 8.6 mm
